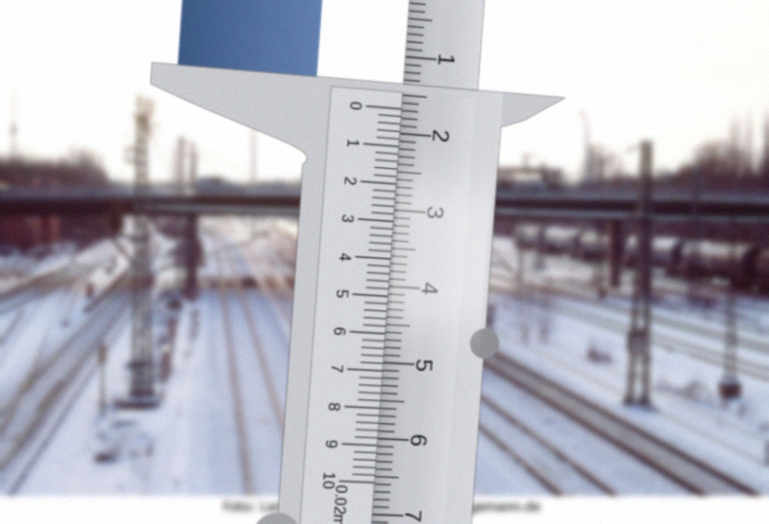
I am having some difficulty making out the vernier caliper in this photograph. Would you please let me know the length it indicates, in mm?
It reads 16.8 mm
